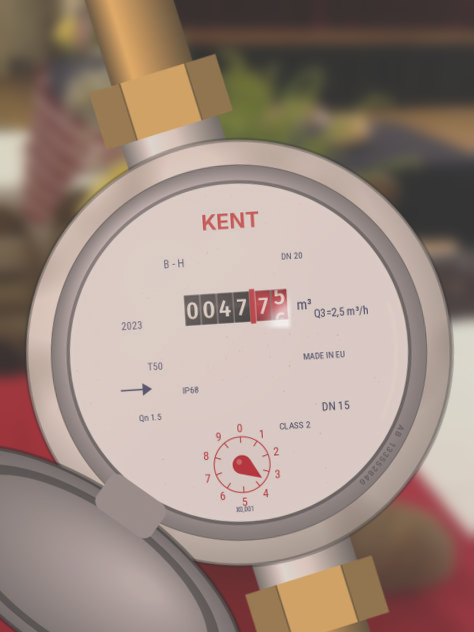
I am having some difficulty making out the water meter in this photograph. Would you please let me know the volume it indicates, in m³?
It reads 47.753 m³
